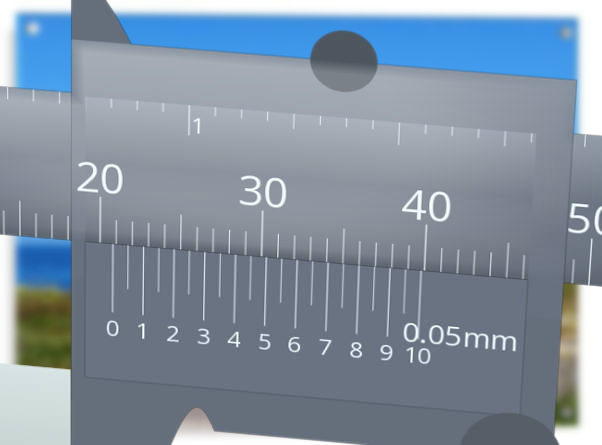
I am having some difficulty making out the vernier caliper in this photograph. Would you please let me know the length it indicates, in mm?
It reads 20.8 mm
